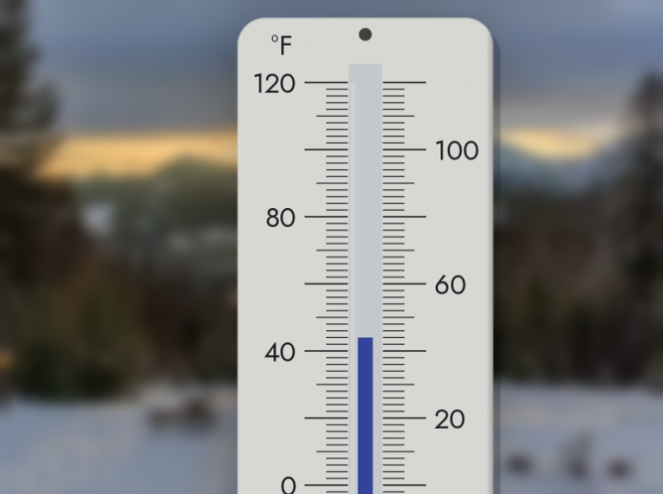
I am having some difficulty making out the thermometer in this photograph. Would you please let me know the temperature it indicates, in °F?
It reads 44 °F
